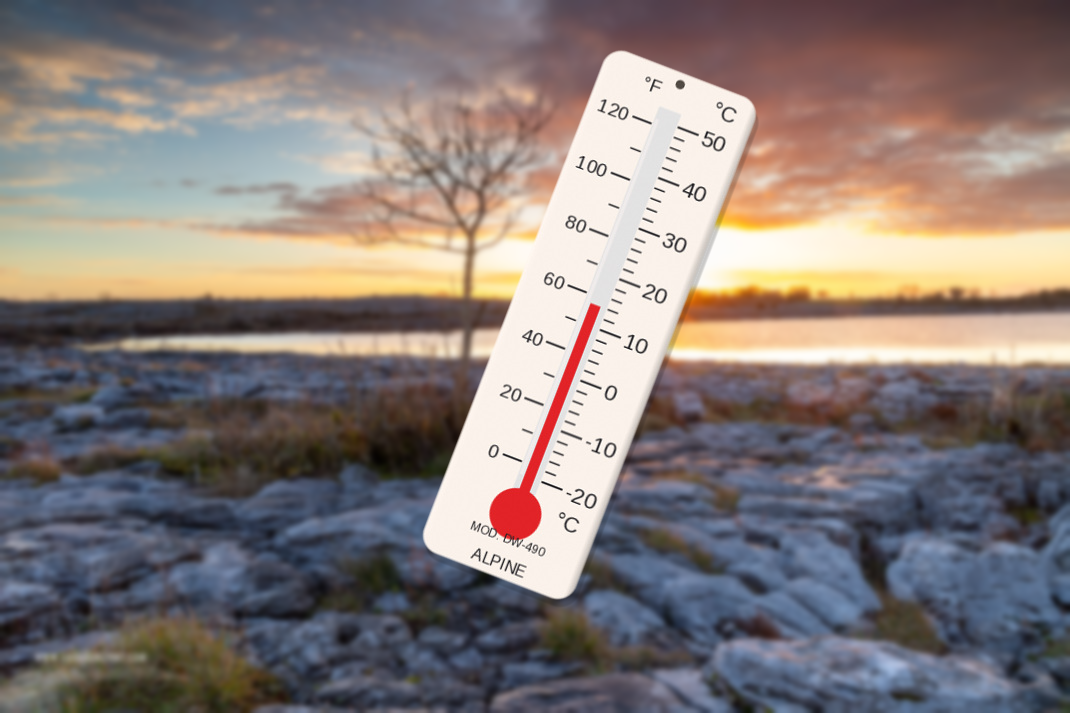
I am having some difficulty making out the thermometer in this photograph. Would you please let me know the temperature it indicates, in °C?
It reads 14 °C
